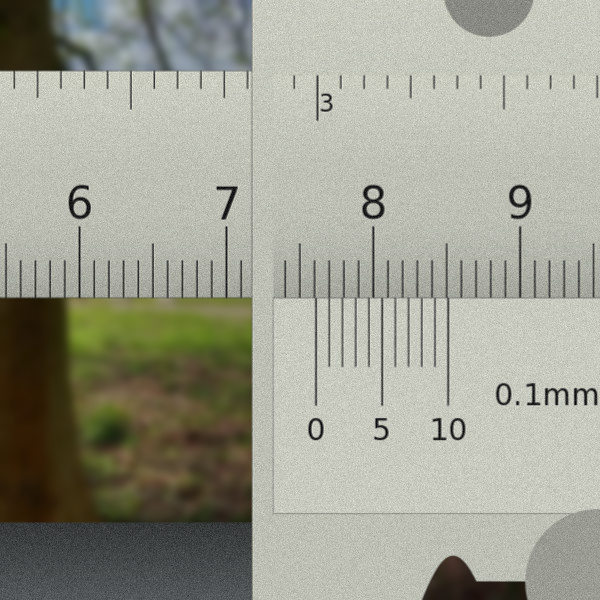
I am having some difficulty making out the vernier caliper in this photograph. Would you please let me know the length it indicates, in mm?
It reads 76.1 mm
